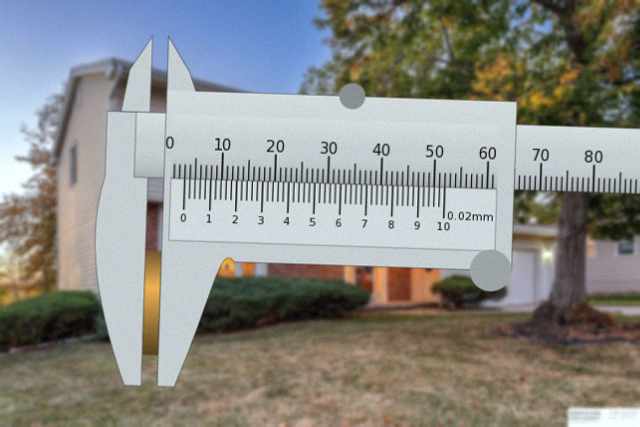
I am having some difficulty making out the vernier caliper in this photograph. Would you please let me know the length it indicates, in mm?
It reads 3.0 mm
